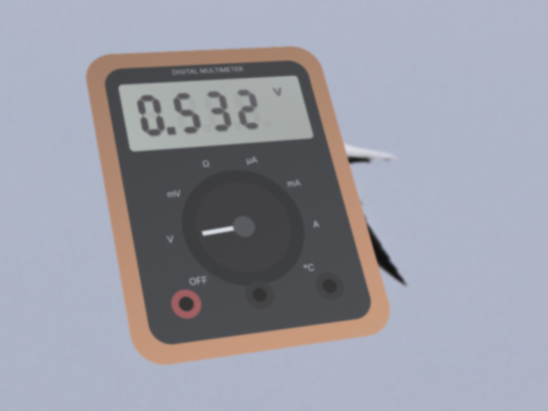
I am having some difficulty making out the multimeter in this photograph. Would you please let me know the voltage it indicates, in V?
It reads 0.532 V
